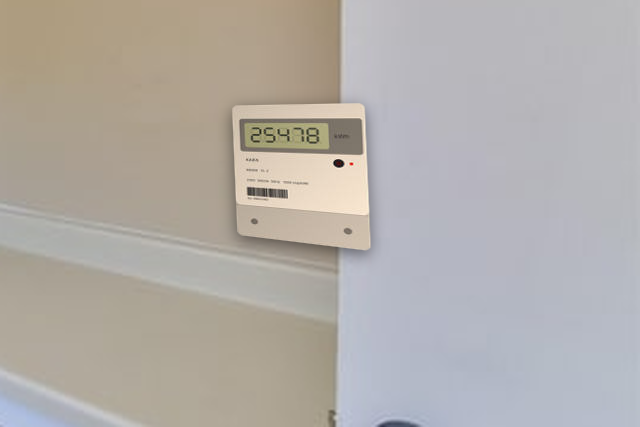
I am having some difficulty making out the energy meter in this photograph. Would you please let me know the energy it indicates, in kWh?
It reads 25478 kWh
